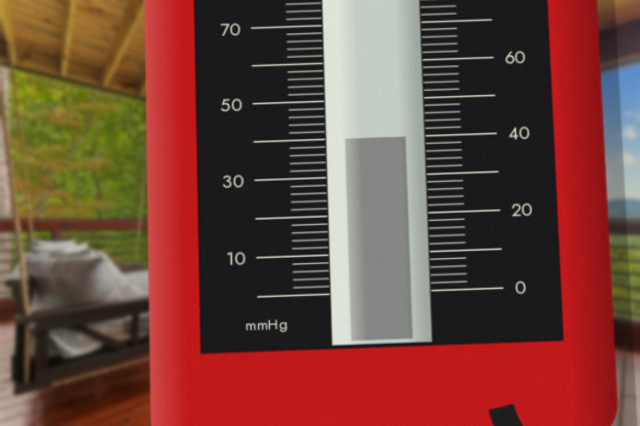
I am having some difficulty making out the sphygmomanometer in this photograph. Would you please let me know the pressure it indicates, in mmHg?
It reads 40 mmHg
